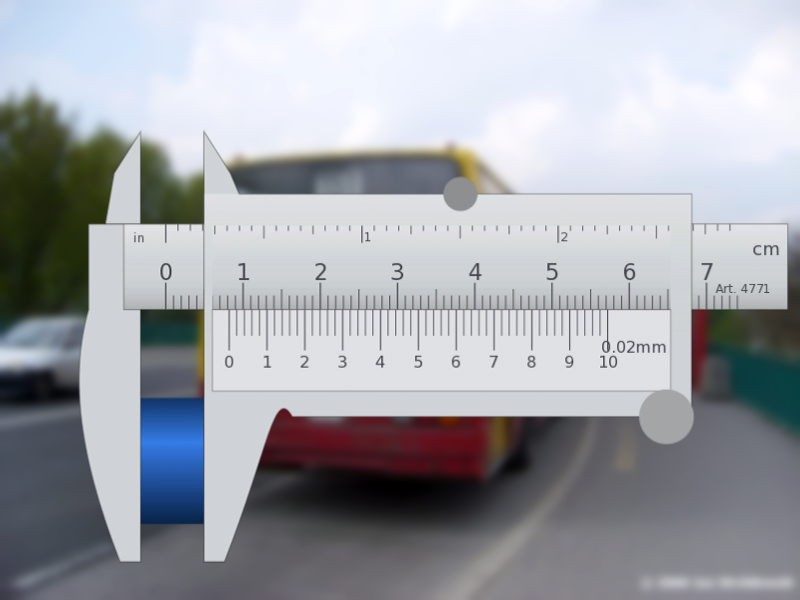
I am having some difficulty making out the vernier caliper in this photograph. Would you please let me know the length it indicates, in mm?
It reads 8.2 mm
